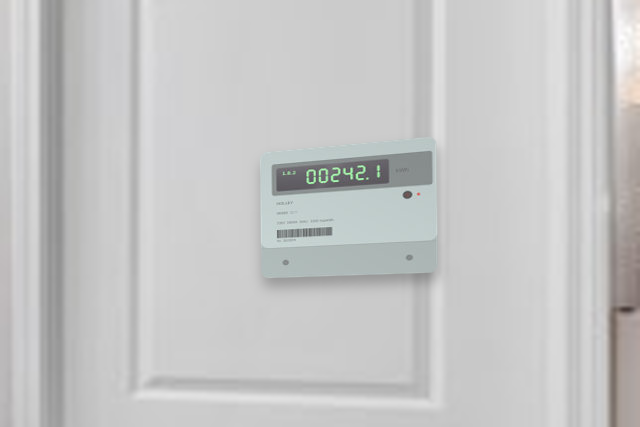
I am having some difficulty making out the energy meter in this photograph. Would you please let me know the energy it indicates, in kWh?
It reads 242.1 kWh
